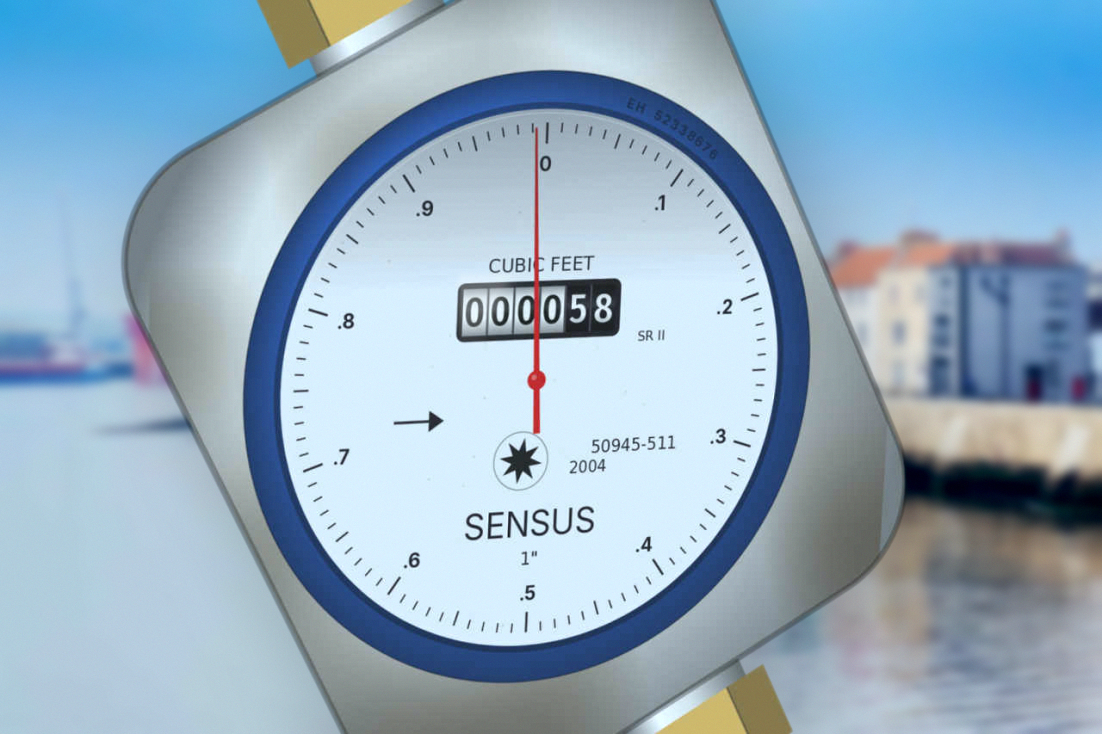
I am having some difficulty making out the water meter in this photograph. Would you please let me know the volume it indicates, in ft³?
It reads 57.99 ft³
